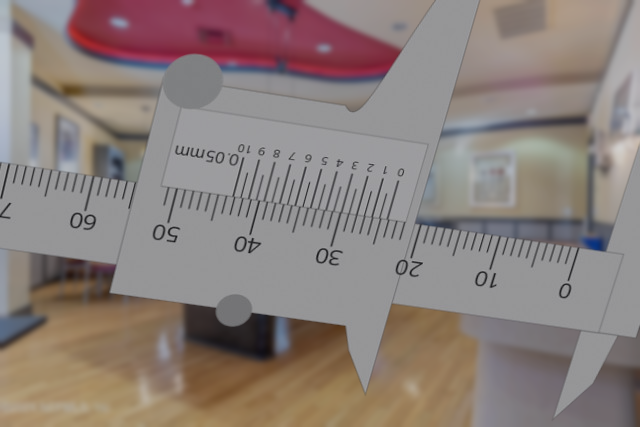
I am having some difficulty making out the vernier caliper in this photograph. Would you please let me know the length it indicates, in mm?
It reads 24.2 mm
